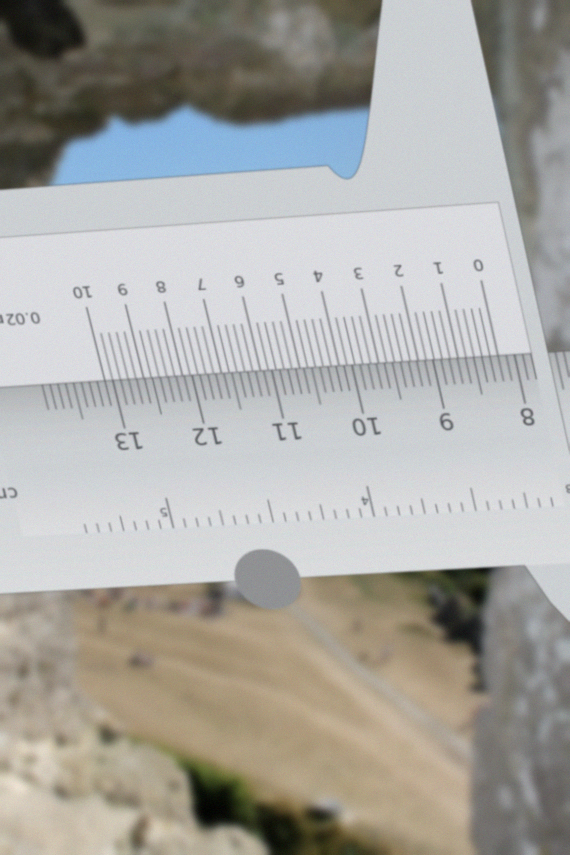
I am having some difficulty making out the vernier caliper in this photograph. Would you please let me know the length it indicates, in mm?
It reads 82.0 mm
